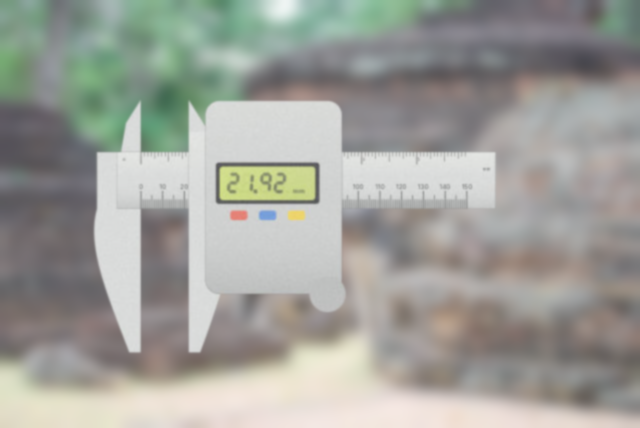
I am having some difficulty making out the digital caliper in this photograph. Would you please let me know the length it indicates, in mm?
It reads 21.92 mm
